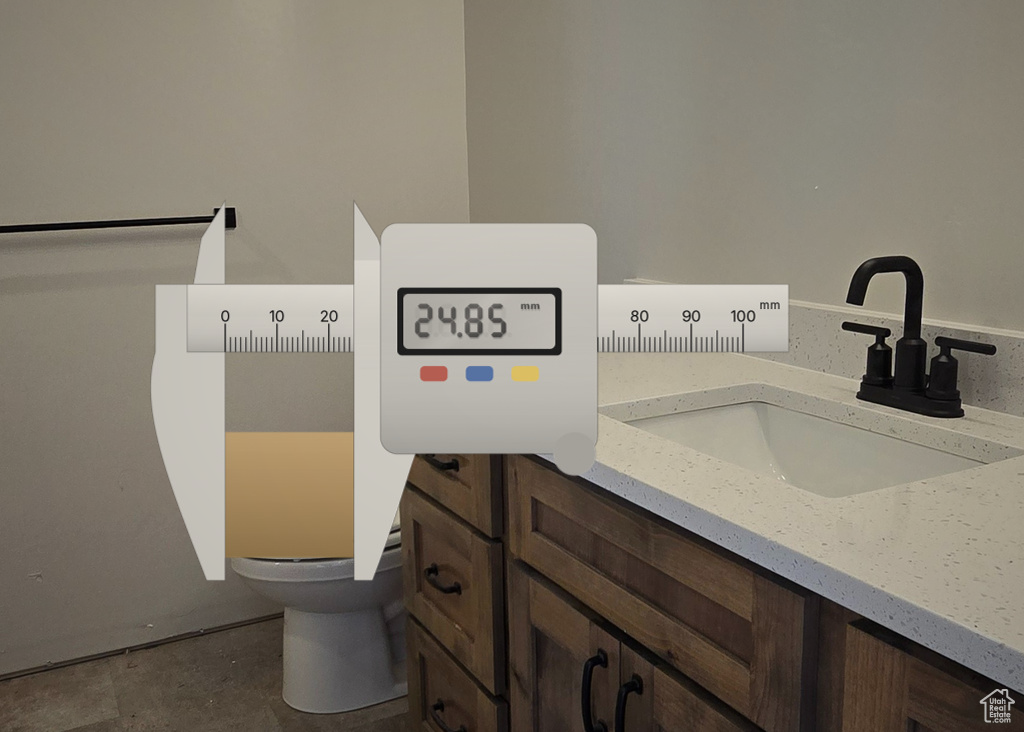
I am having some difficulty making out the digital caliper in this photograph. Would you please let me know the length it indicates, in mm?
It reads 24.85 mm
